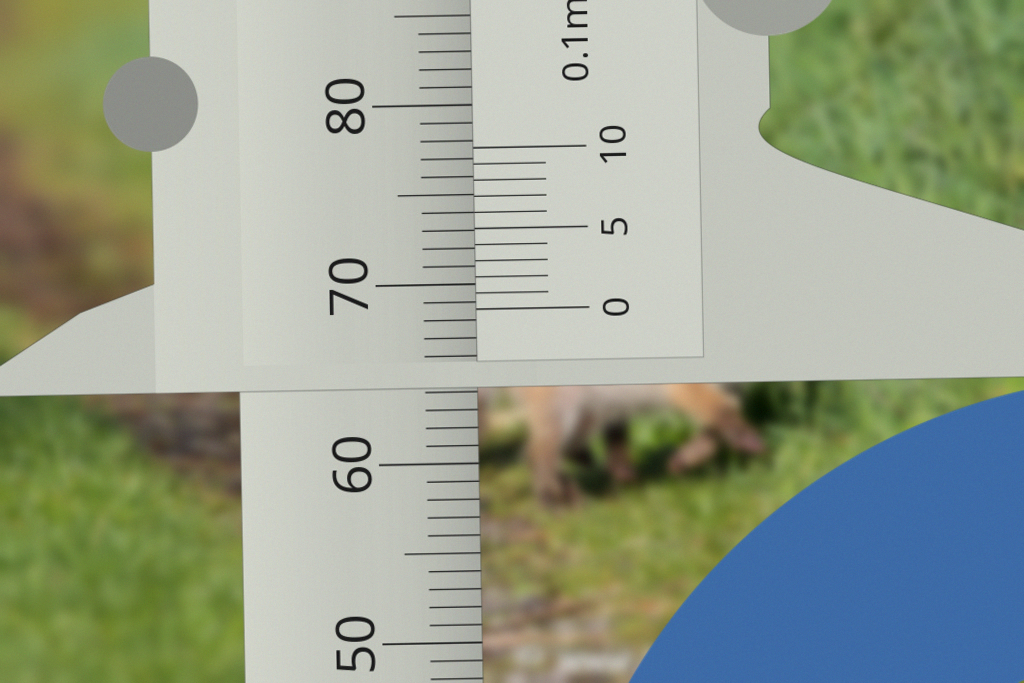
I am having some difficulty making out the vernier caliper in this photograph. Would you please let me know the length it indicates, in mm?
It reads 68.6 mm
